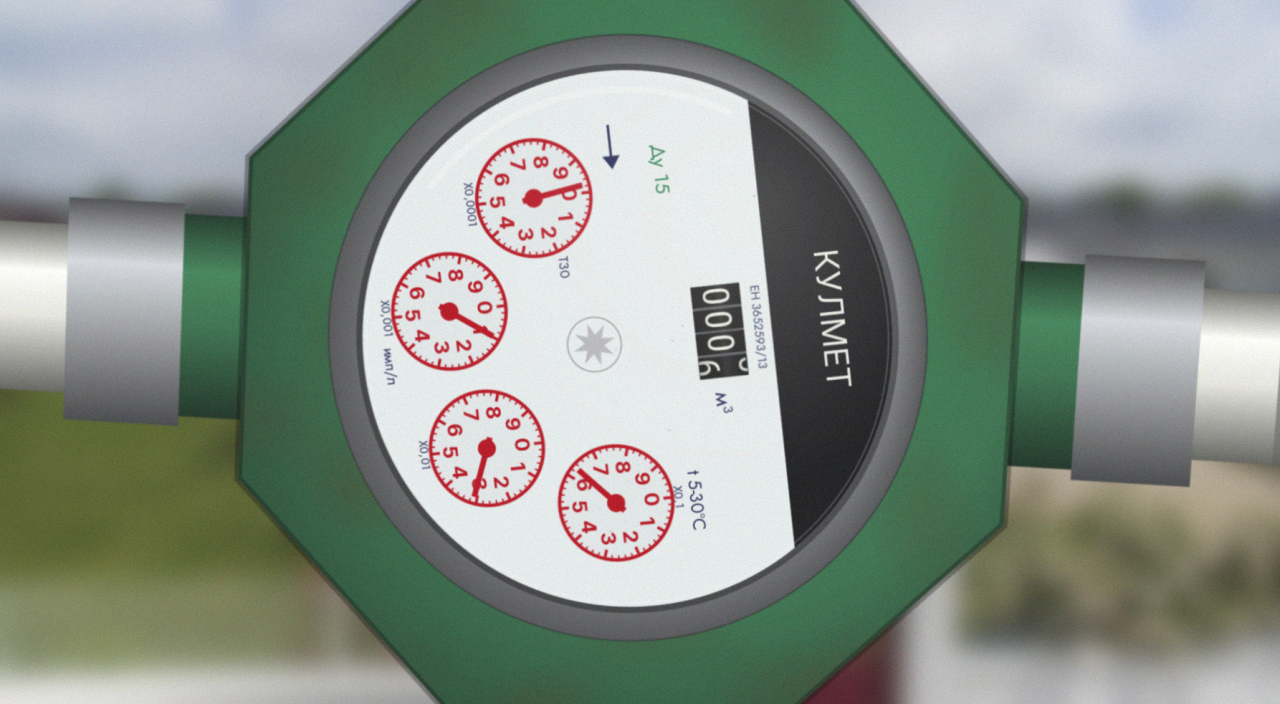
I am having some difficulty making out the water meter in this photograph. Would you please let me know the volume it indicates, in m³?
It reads 5.6309 m³
